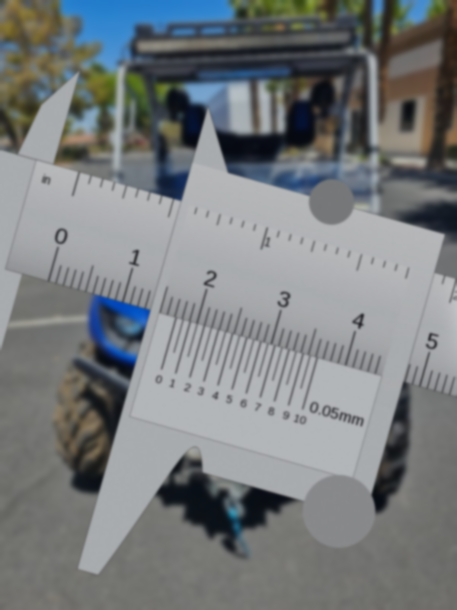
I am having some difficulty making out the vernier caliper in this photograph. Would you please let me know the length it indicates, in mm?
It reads 17.2 mm
